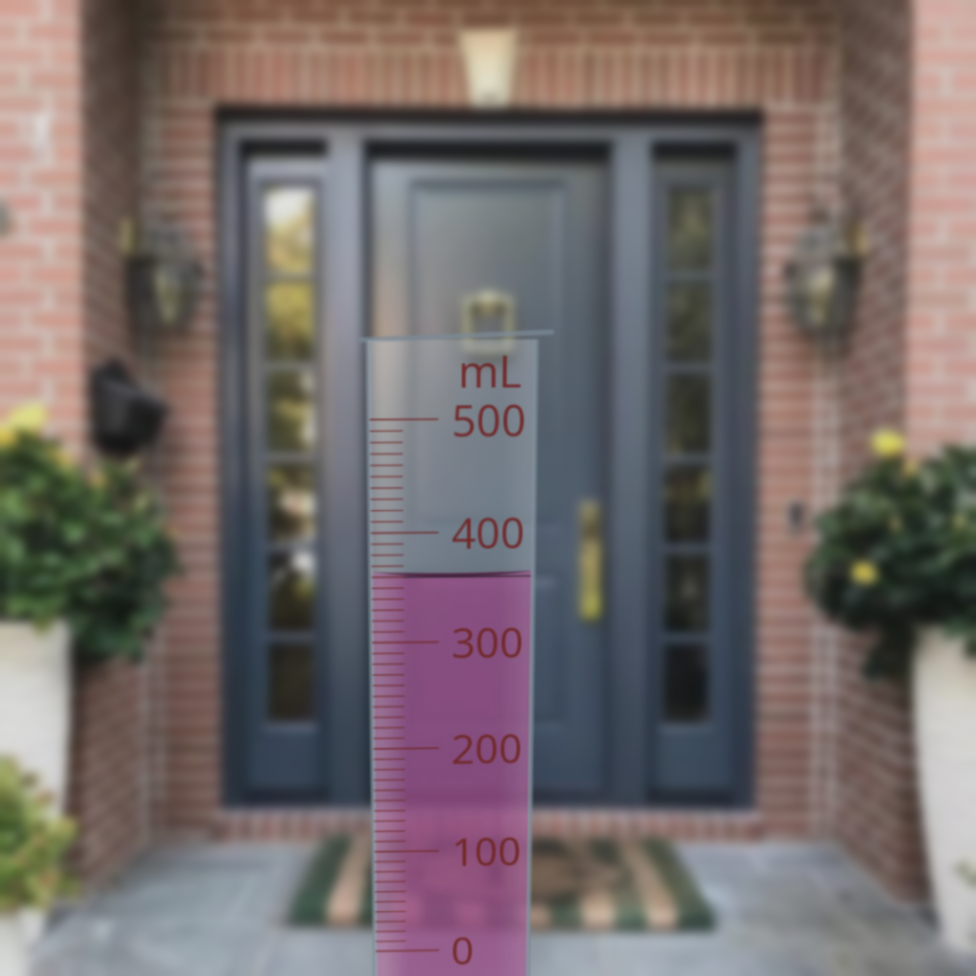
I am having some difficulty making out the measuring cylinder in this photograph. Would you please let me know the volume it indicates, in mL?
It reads 360 mL
